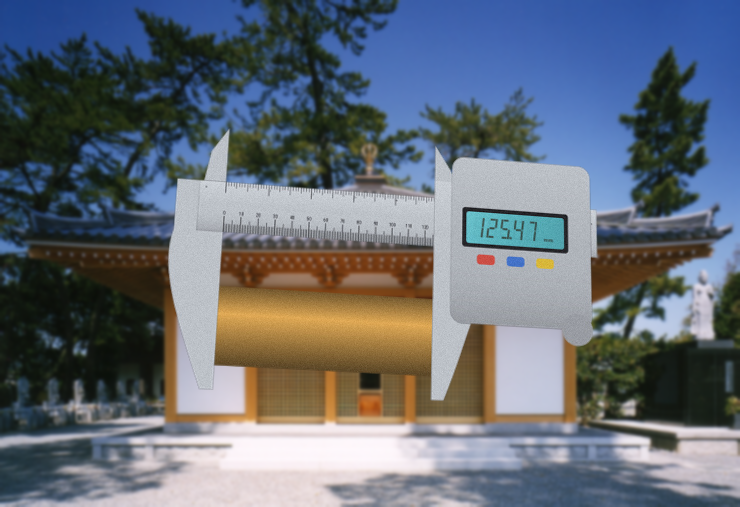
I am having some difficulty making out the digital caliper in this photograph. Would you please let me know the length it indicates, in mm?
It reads 125.47 mm
